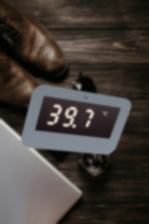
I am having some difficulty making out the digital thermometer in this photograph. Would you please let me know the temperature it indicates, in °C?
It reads 39.7 °C
